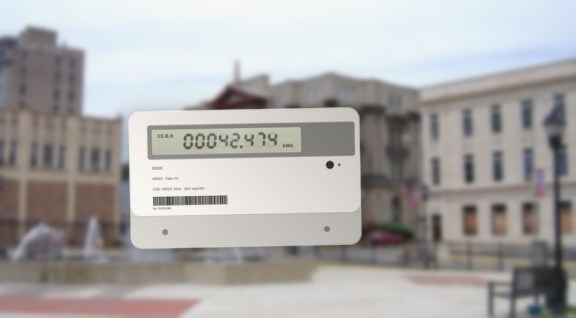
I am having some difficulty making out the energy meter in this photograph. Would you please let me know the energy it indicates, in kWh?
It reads 42.474 kWh
